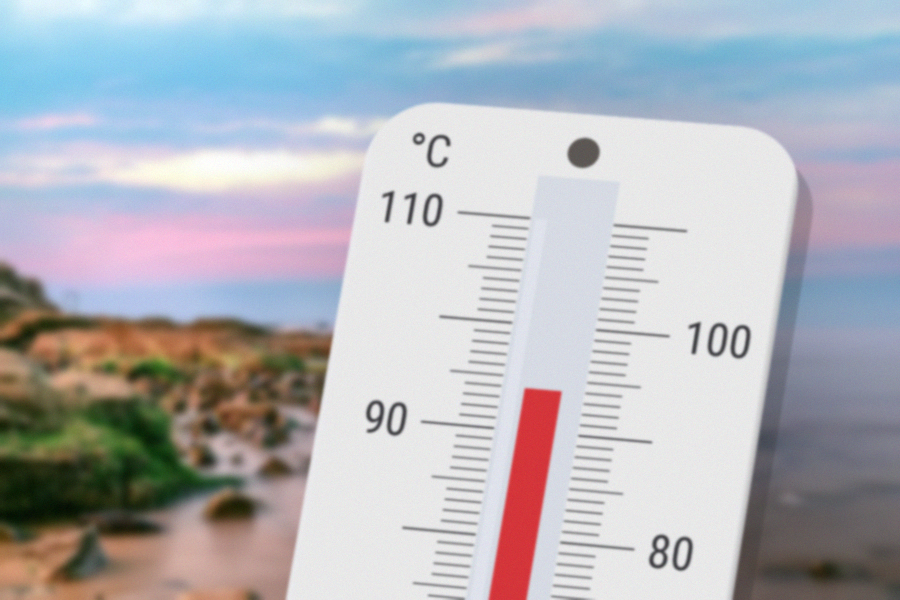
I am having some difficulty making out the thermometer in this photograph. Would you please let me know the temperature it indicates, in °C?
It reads 94 °C
